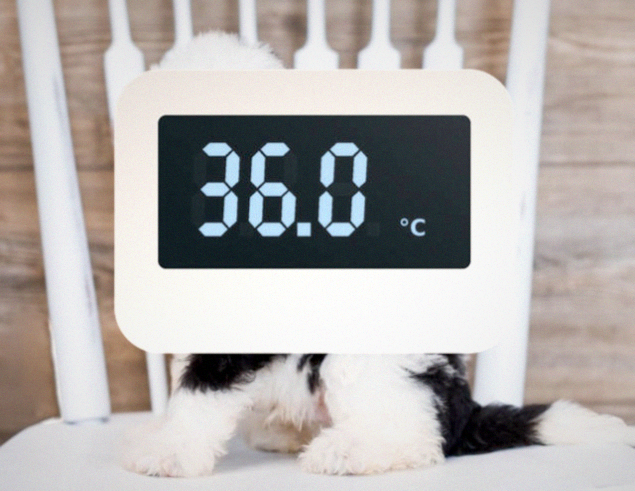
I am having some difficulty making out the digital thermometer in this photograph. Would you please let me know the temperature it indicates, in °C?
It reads 36.0 °C
